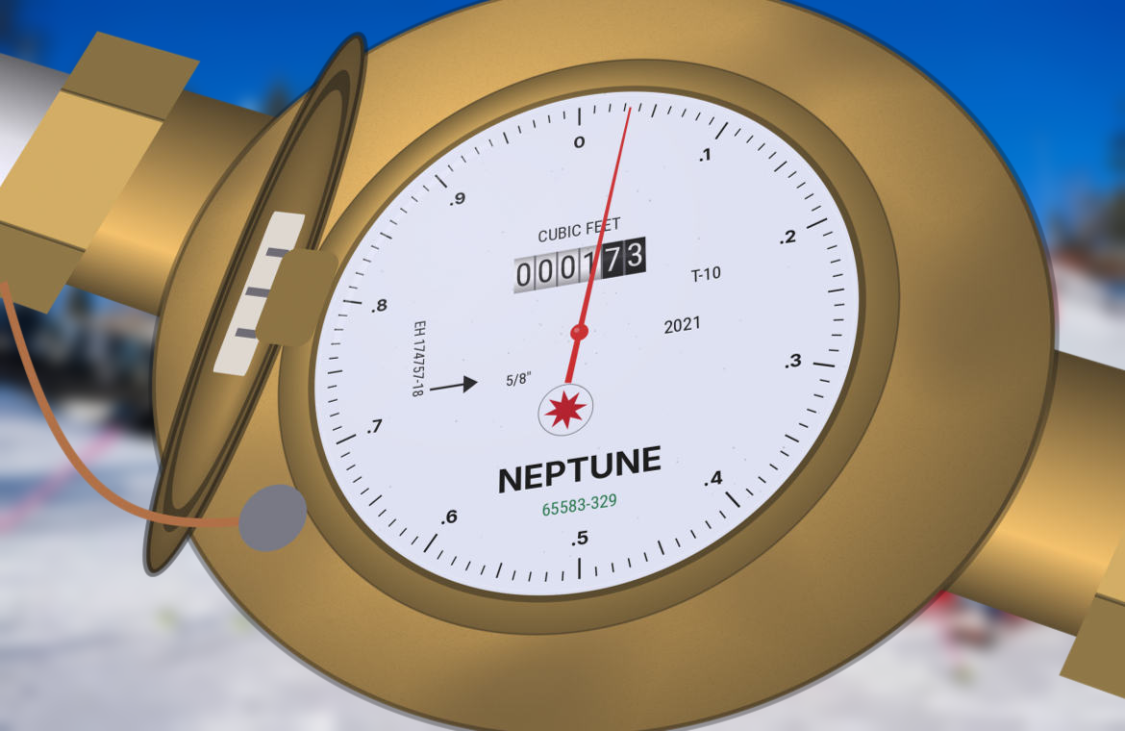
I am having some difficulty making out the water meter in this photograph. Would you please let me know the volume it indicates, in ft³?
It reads 173.03 ft³
